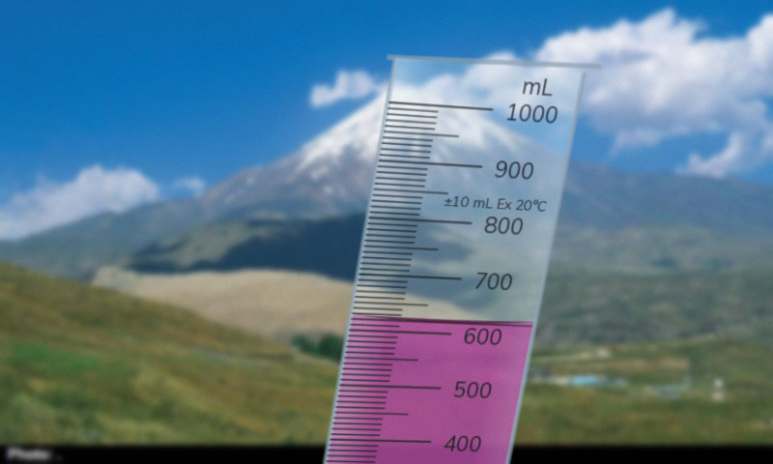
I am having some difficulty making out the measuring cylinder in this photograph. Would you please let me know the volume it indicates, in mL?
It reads 620 mL
